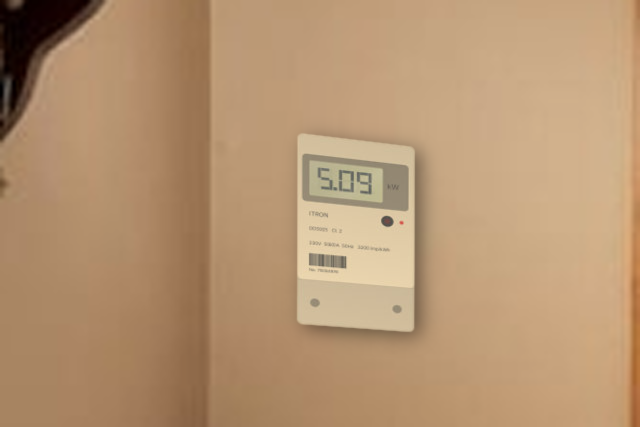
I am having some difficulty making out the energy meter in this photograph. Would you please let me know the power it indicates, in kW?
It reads 5.09 kW
